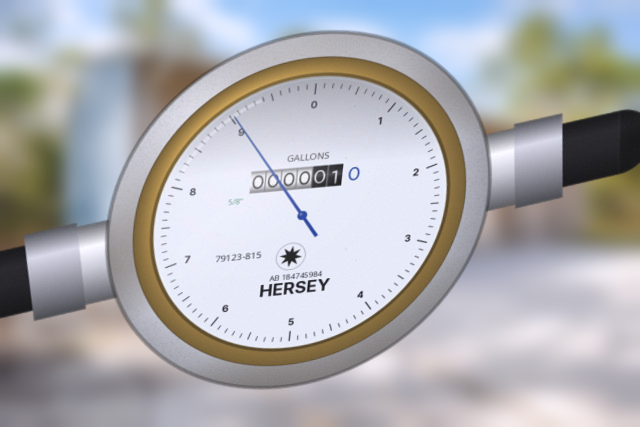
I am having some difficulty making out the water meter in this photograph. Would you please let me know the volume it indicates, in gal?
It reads 9.0 gal
